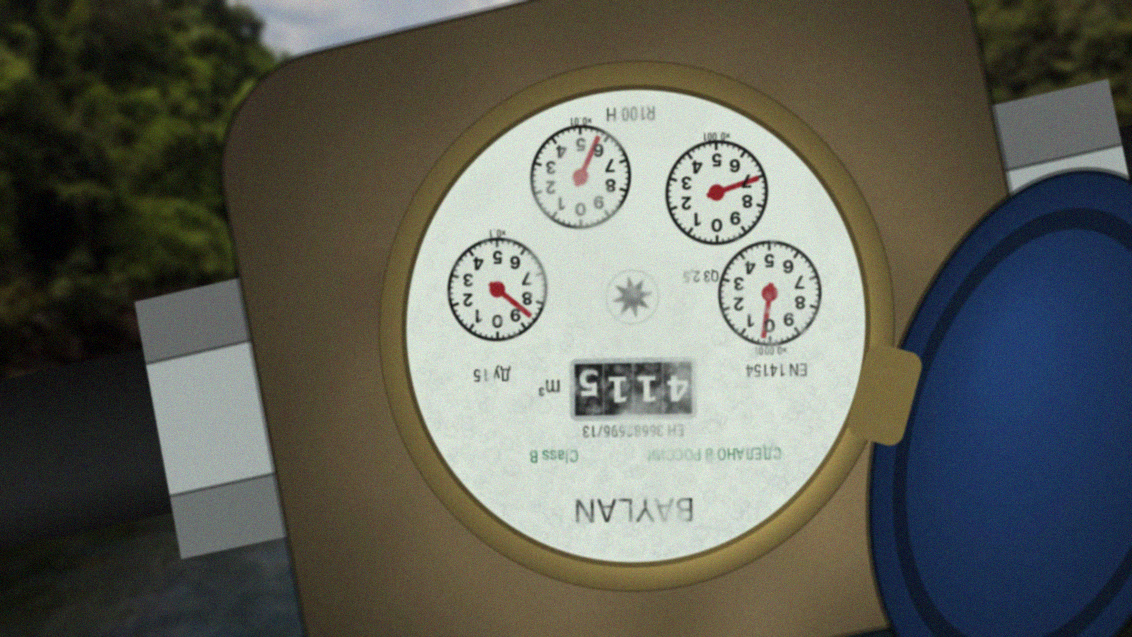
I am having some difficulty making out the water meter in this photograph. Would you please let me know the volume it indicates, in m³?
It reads 4114.8570 m³
